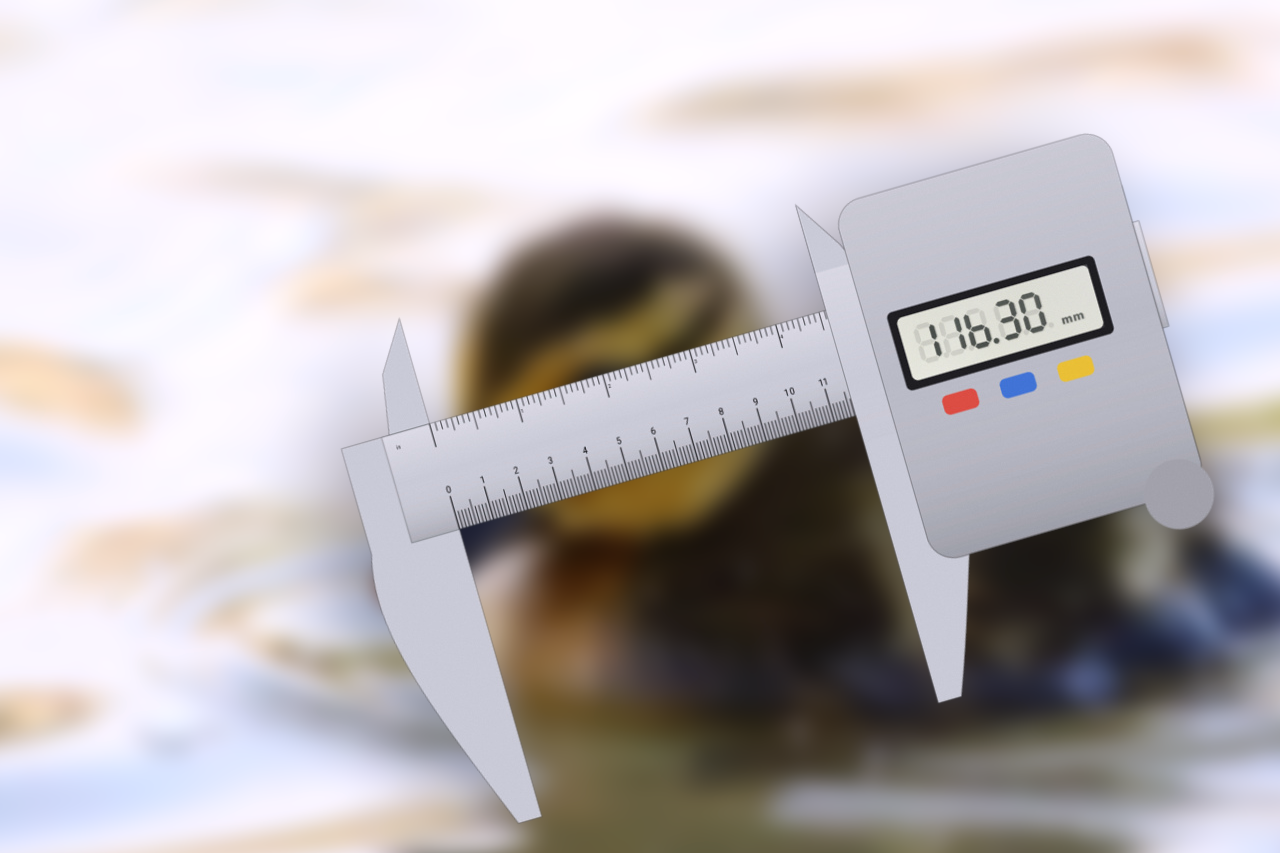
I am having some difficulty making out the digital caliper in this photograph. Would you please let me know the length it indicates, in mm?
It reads 116.30 mm
